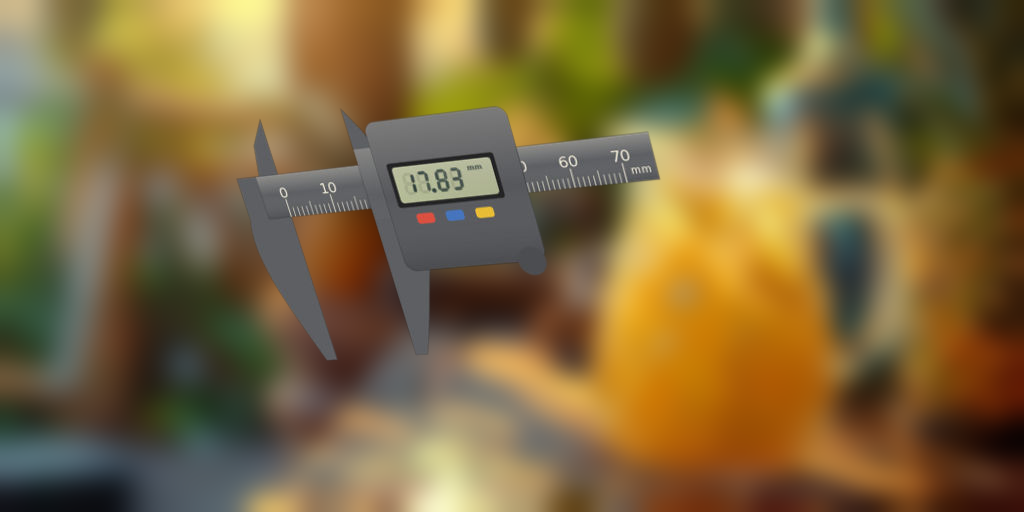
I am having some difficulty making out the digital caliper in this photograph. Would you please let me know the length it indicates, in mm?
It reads 17.83 mm
